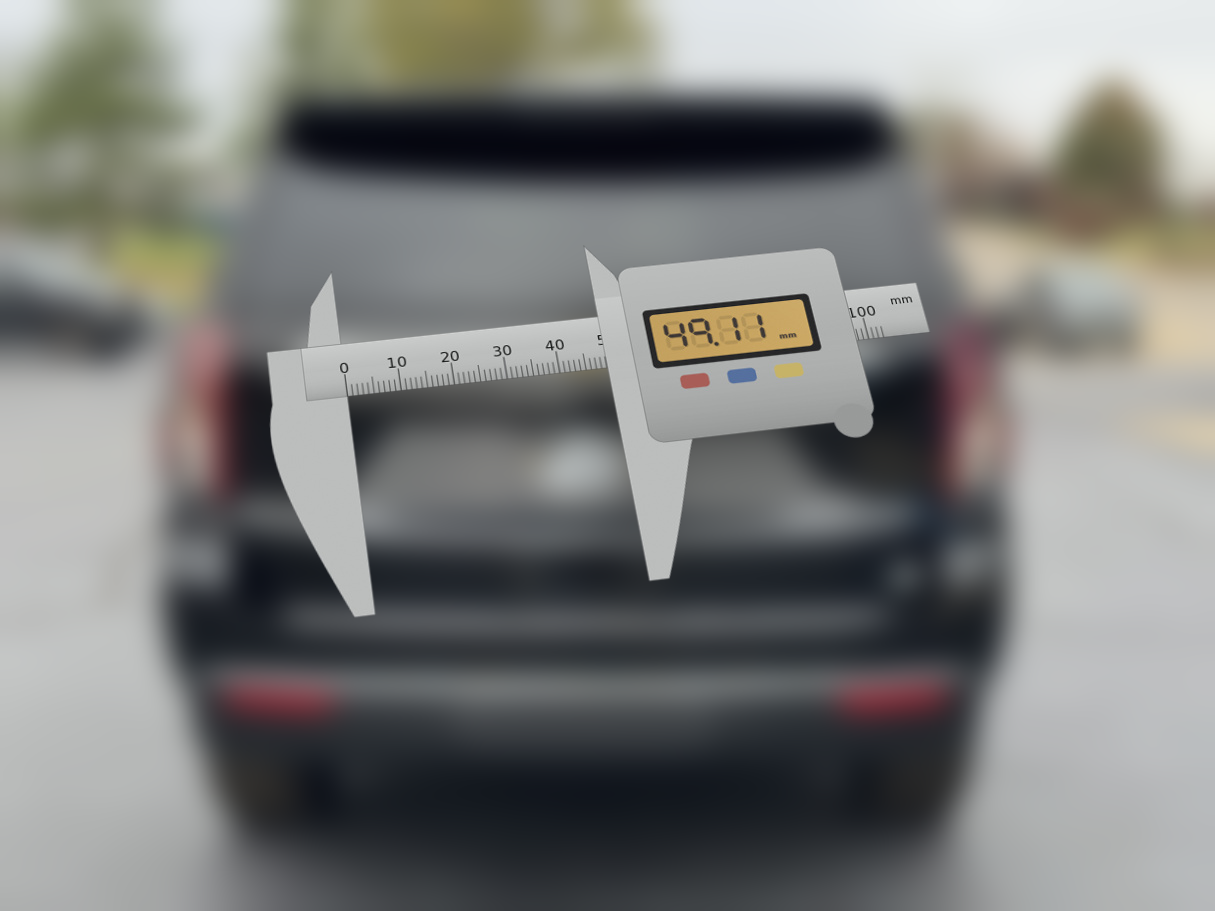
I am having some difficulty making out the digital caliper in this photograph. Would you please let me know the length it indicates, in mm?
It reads 49.11 mm
